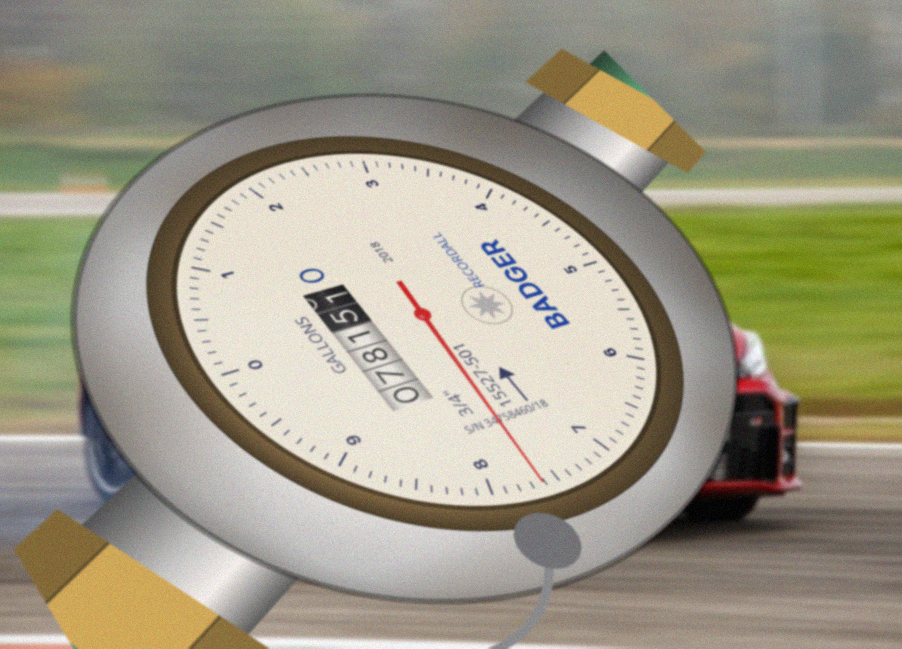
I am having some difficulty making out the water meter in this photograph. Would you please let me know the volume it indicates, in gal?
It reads 781507.6 gal
